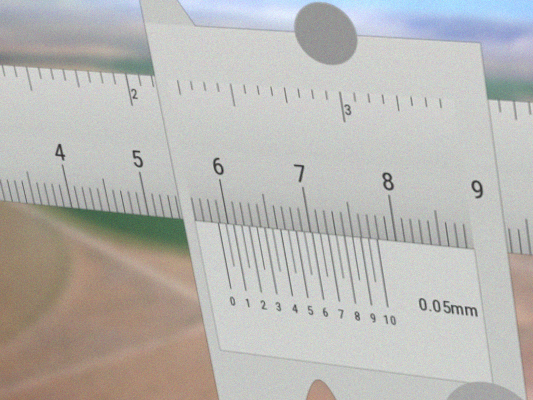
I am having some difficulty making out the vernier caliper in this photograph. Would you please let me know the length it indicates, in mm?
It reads 58.8 mm
